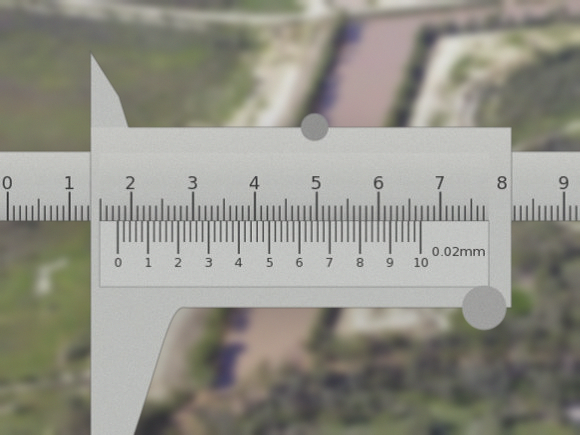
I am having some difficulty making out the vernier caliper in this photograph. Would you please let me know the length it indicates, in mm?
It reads 17.8 mm
